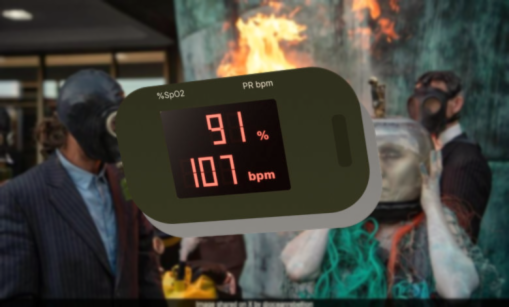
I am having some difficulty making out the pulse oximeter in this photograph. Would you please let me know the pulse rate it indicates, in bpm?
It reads 107 bpm
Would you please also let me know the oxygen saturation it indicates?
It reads 91 %
